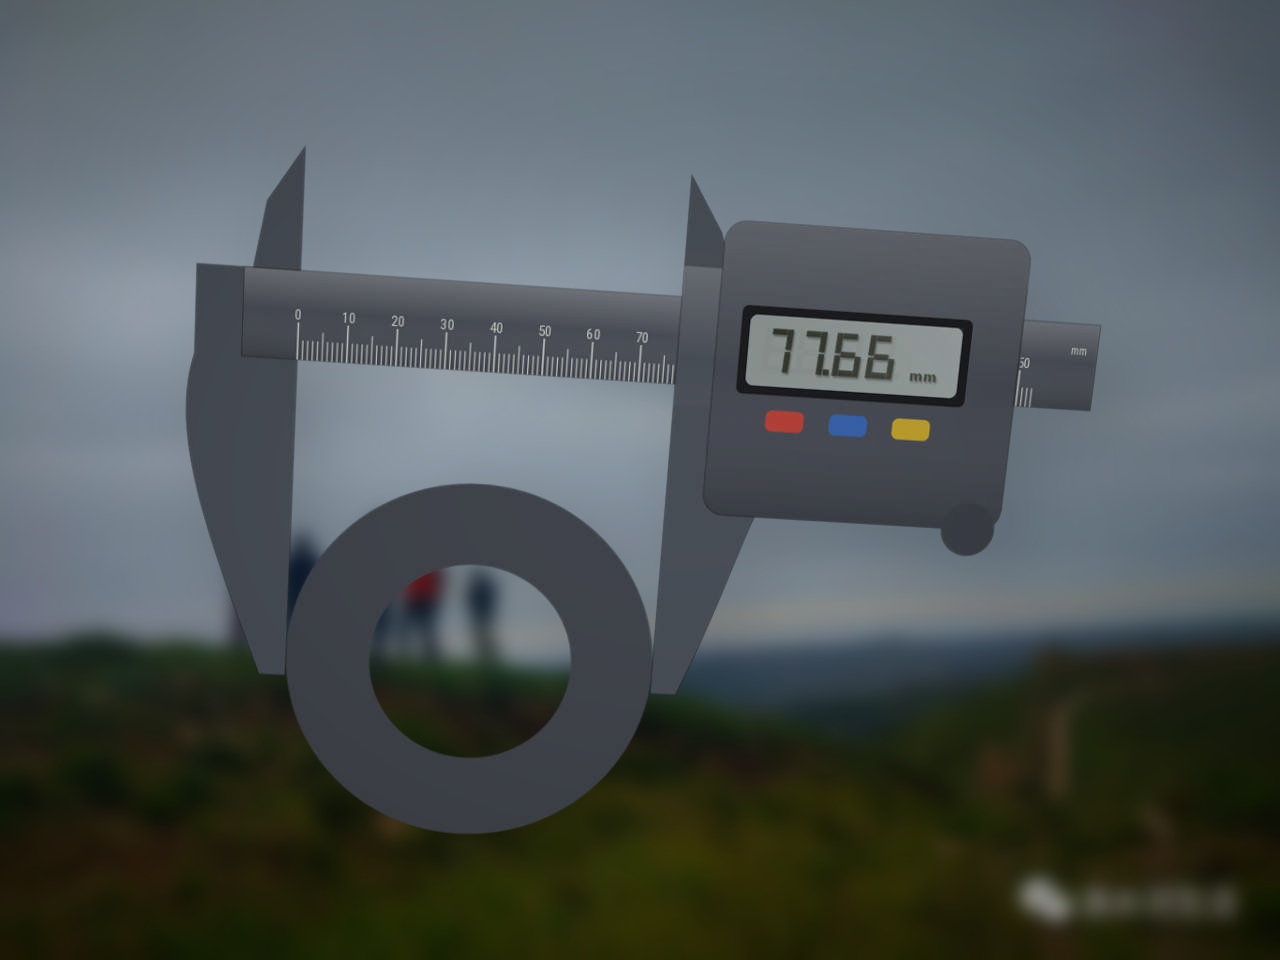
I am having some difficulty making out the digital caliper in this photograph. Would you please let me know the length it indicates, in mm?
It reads 77.66 mm
